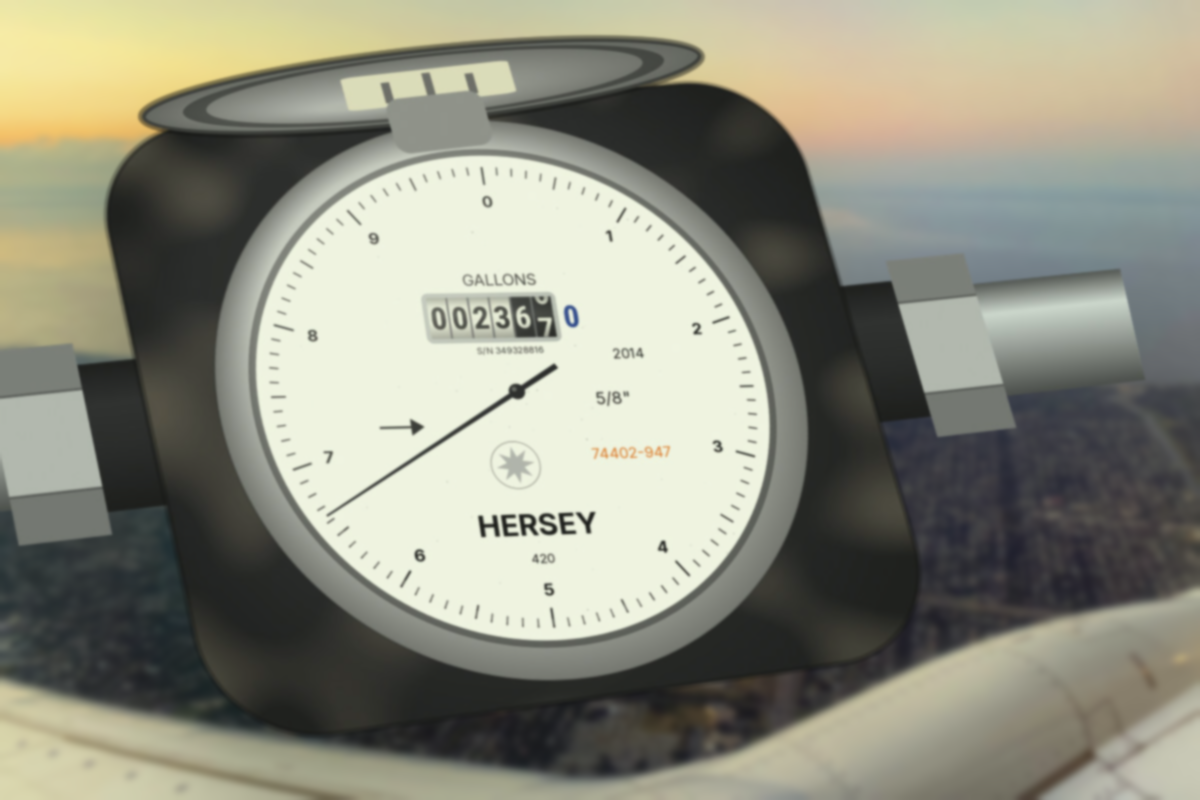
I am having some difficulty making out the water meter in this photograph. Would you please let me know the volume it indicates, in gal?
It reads 23666.6 gal
